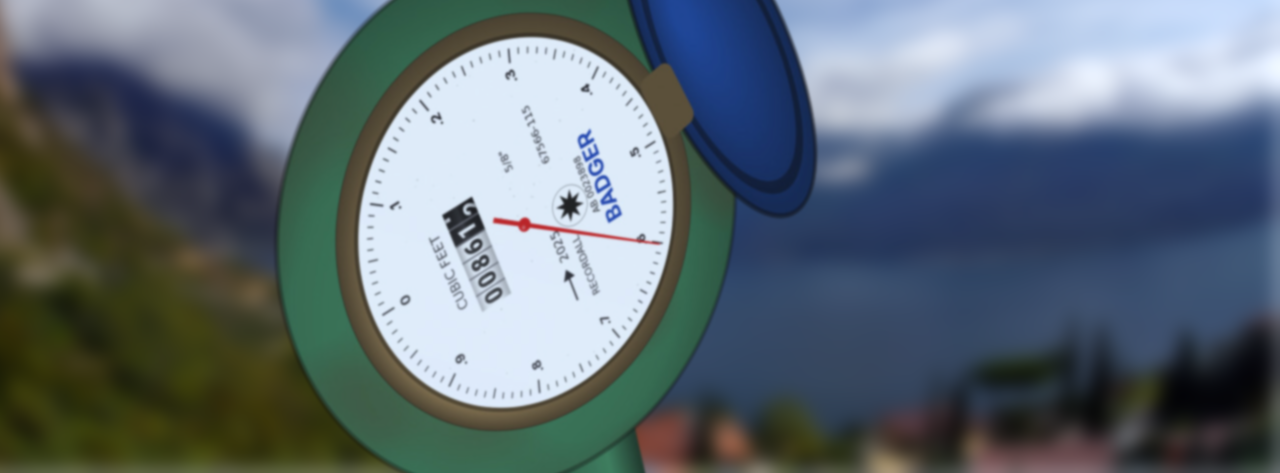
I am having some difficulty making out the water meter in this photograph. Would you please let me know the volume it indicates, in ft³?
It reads 8611.60 ft³
